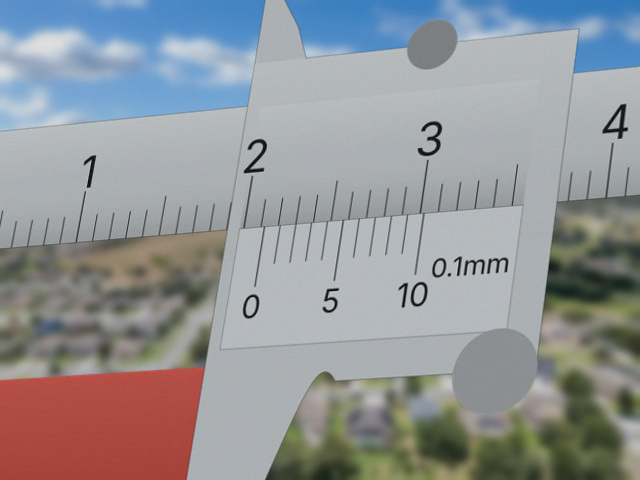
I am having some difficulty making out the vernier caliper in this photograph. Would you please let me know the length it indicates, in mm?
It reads 21.2 mm
